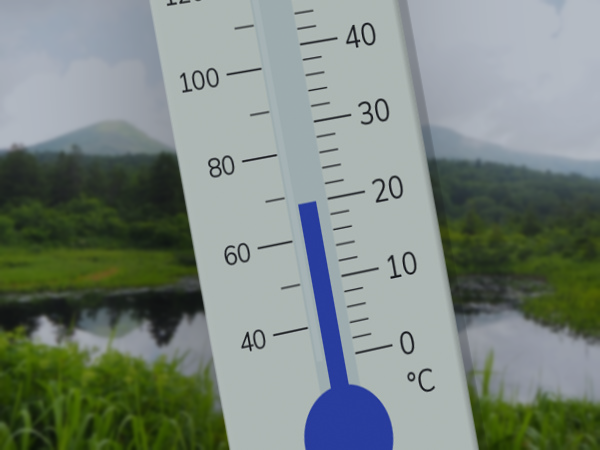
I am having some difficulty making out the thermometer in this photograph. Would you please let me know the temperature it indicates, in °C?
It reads 20 °C
